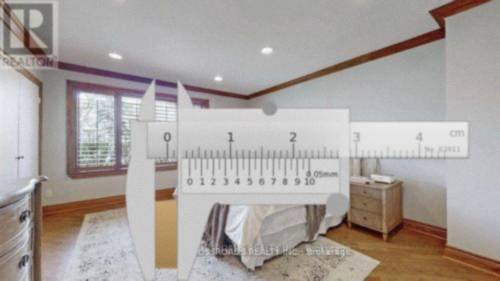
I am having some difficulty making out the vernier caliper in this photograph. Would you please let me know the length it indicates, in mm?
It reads 3.5 mm
